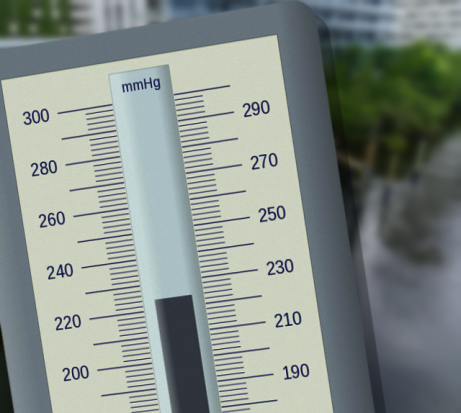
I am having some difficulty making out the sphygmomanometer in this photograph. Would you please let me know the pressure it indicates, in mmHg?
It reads 224 mmHg
